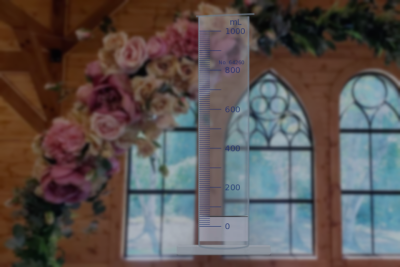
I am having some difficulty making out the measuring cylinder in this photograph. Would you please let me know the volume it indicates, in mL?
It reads 50 mL
